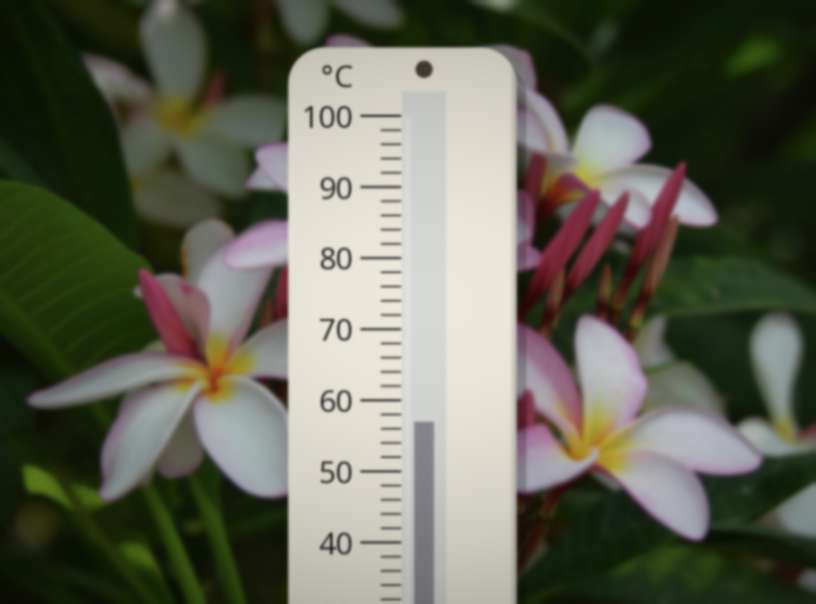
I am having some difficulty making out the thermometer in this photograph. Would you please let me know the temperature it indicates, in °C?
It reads 57 °C
